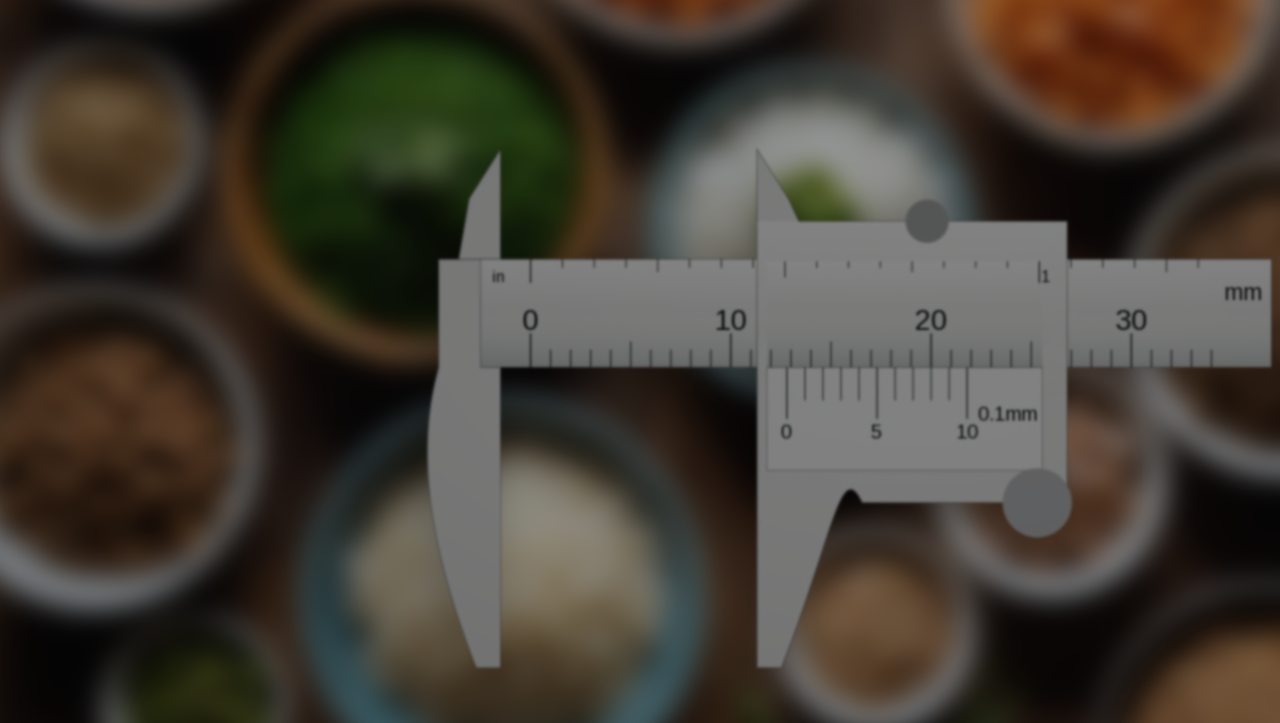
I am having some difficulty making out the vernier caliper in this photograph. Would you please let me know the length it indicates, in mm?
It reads 12.8 mm
